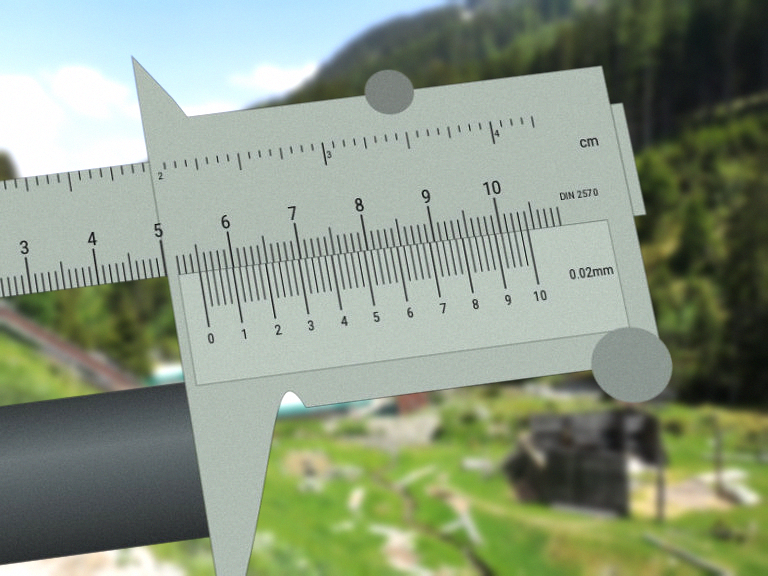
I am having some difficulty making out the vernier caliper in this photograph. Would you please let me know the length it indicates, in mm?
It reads 55.0 mm
